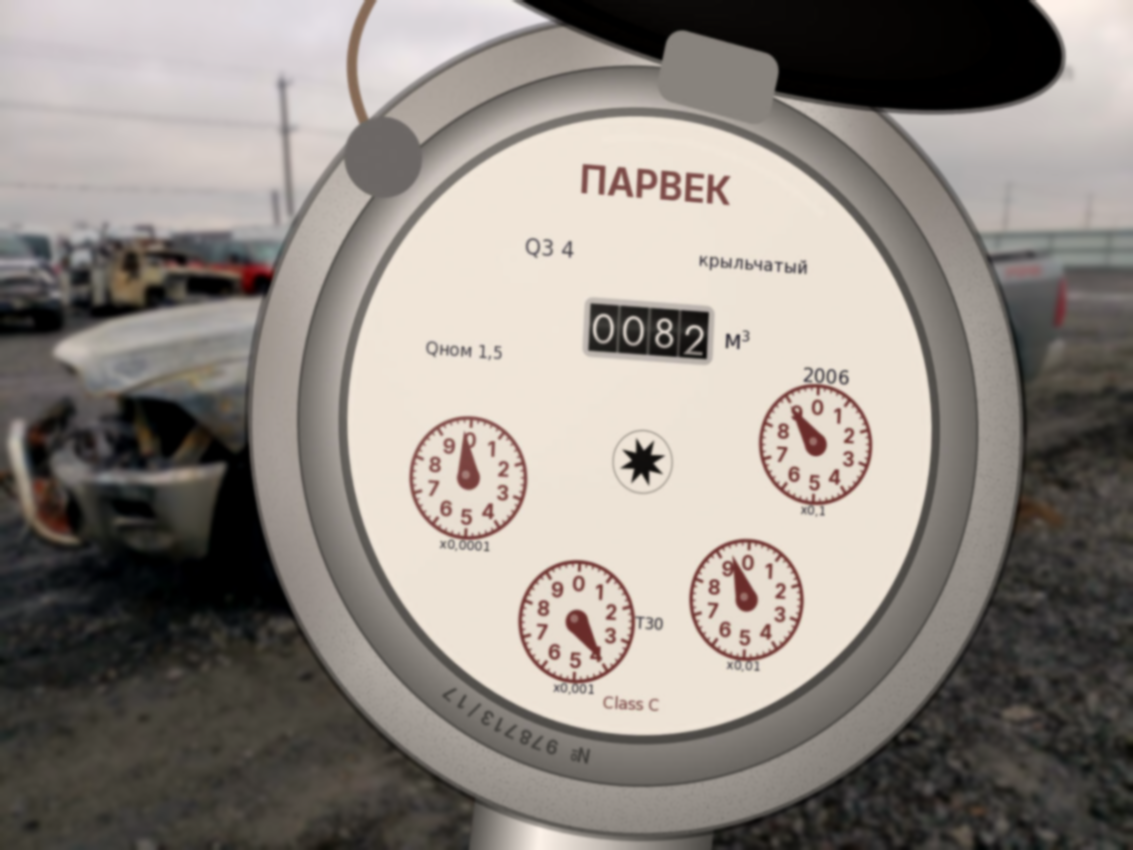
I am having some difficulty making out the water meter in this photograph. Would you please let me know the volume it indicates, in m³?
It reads 81.8939 m³
